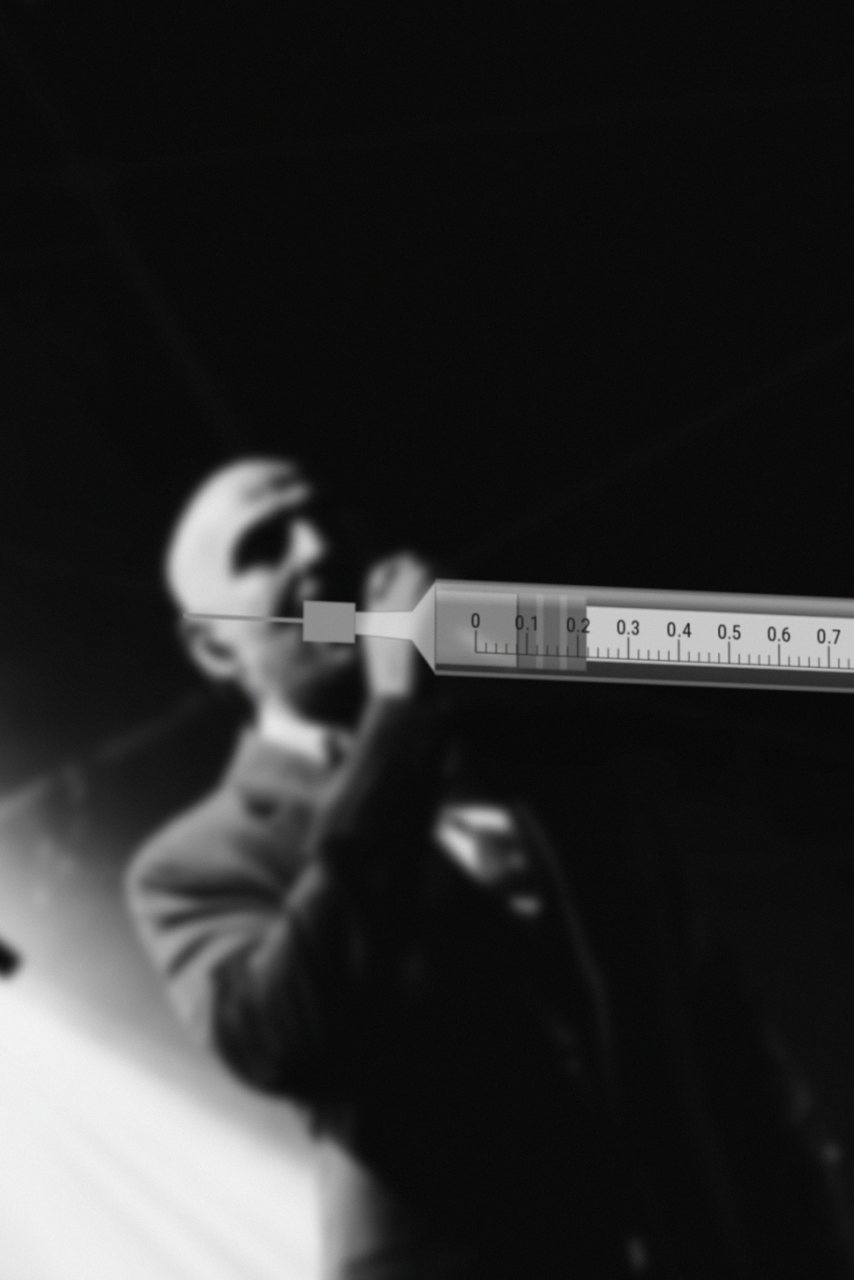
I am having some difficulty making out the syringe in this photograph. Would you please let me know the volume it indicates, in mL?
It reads 0.08 mL
